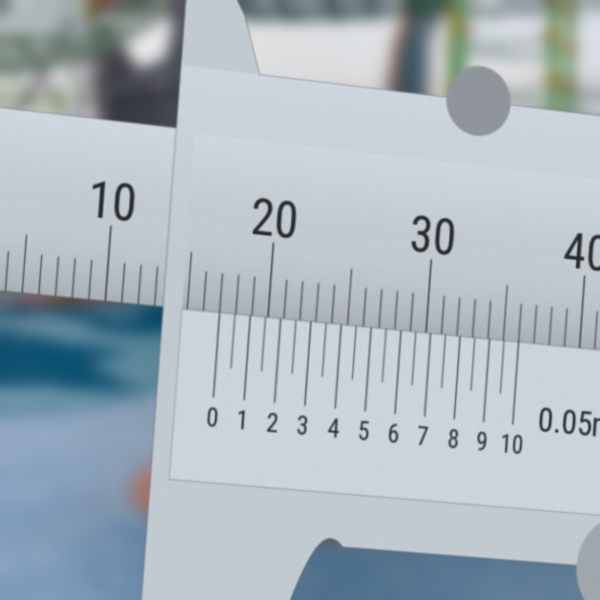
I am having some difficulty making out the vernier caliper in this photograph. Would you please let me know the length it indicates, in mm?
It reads 17.0 mm
